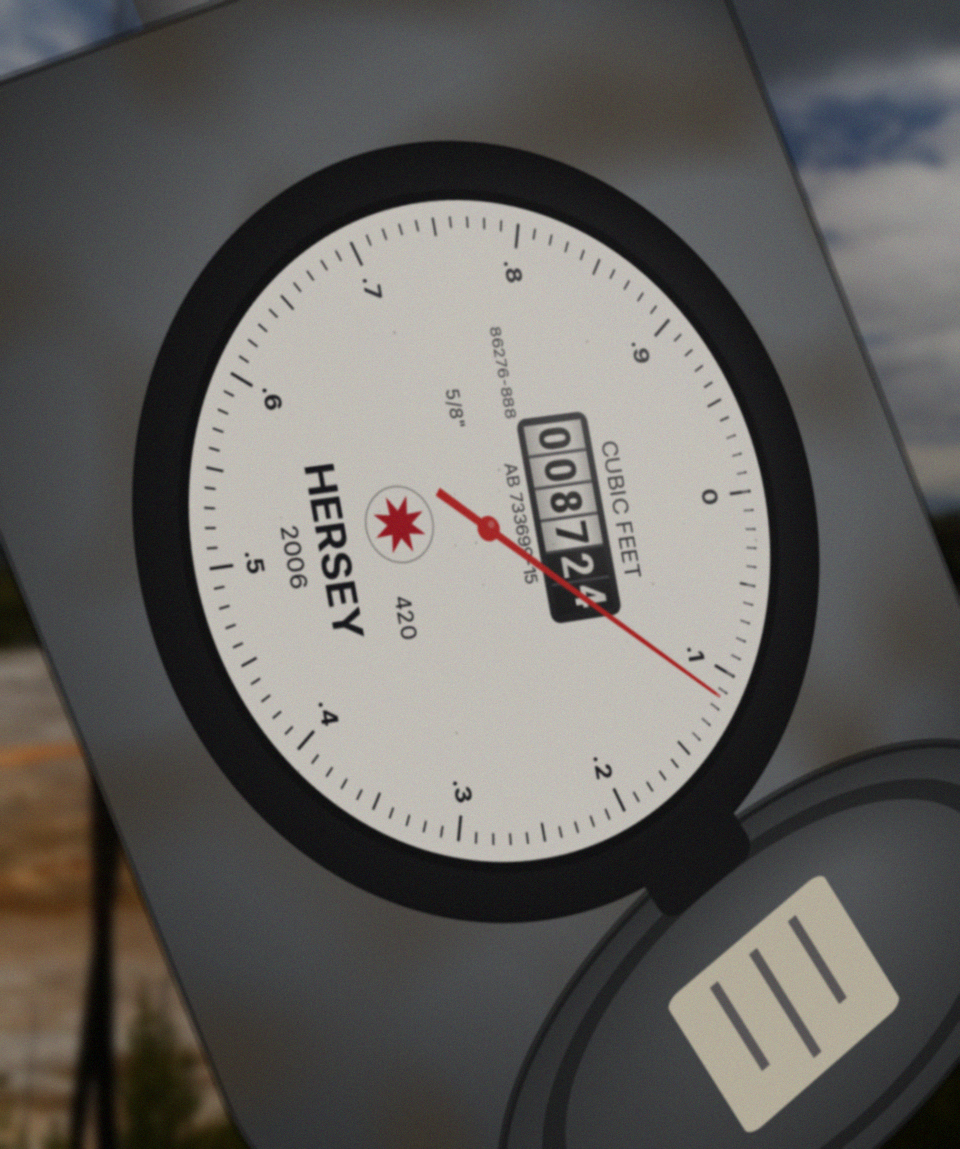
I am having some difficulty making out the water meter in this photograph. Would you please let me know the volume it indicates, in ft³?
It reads 8724.11 ft³
